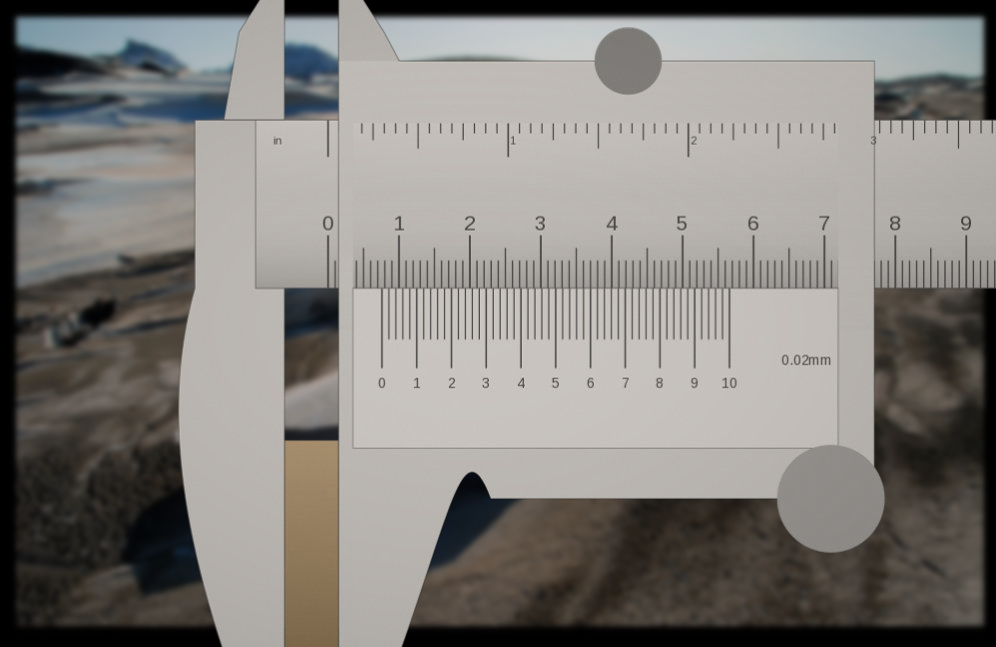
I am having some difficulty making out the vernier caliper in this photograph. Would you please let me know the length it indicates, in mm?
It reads 7.6 mm
